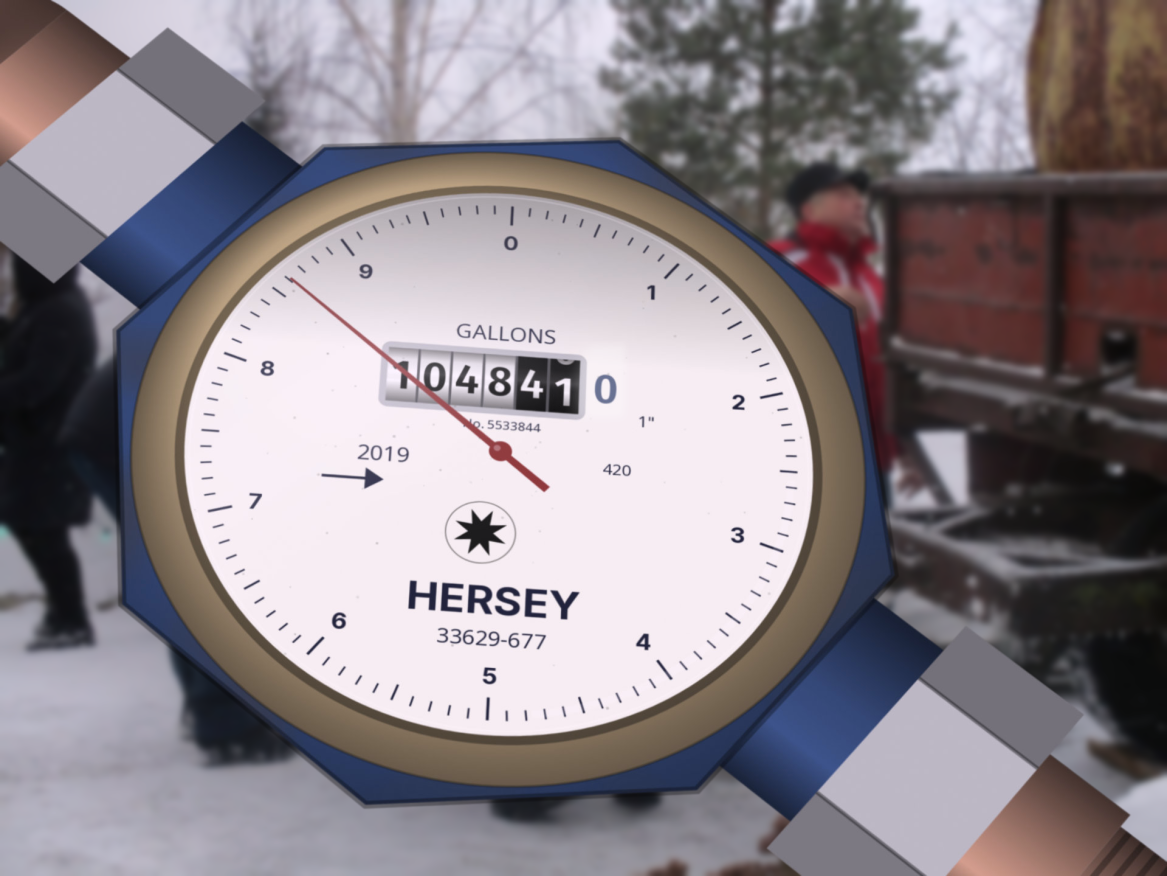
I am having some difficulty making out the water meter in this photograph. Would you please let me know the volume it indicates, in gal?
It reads 1048408.6 gal
